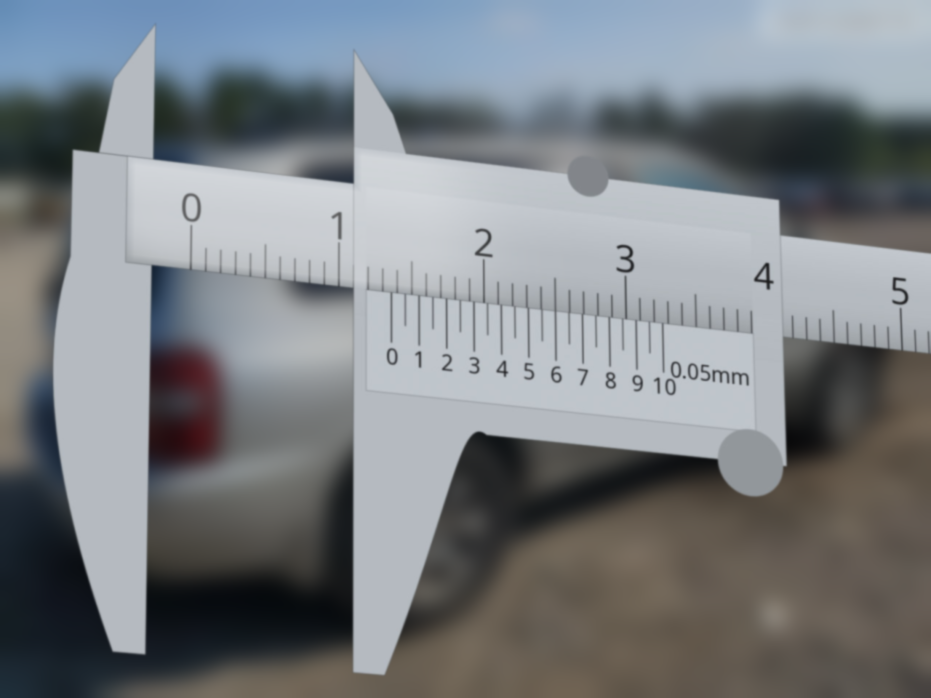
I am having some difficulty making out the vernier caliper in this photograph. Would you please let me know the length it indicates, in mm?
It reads 13.6 mm
